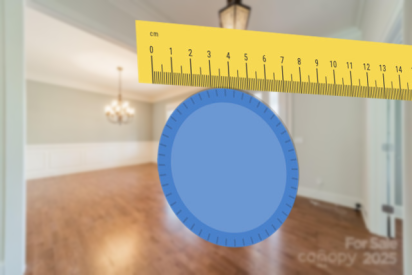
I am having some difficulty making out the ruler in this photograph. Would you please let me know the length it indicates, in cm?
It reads 7.5 cm
